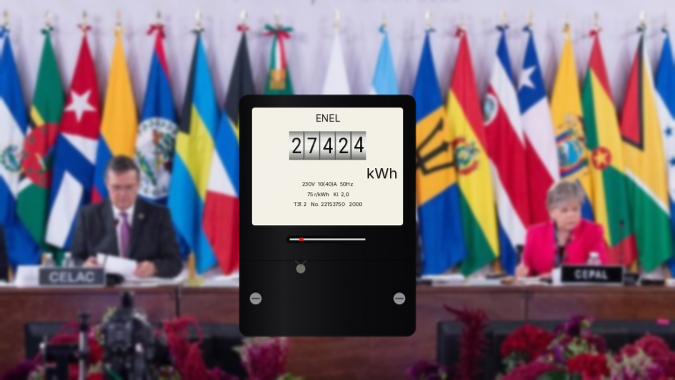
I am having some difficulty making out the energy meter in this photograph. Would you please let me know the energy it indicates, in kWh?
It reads 27424 kWh
